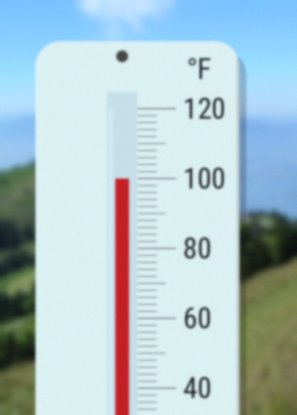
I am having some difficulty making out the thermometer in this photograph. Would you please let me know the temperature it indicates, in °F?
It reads 100 °F
